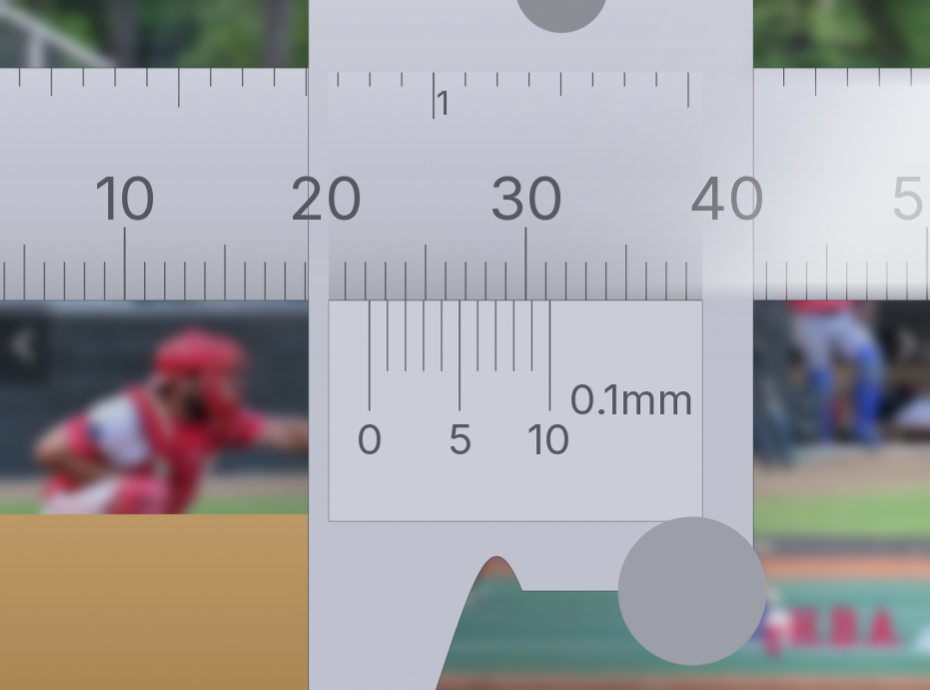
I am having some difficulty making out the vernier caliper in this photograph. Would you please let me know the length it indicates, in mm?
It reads 22.2 mm
